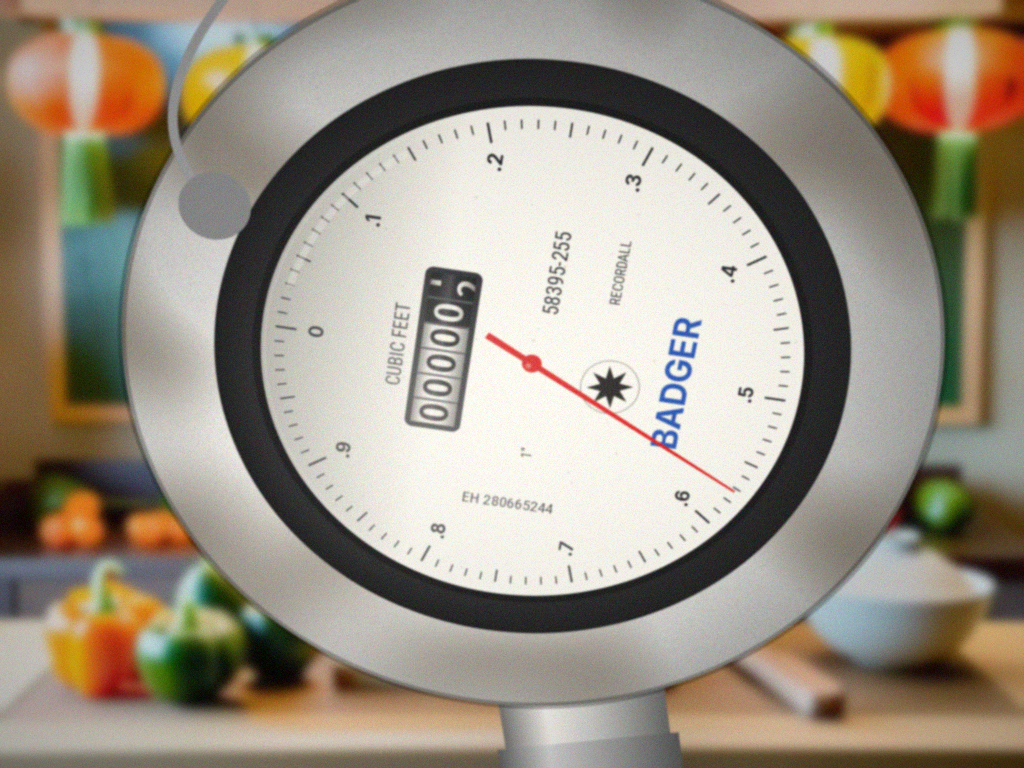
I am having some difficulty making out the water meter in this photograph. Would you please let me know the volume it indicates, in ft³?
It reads 1.57 ft³
